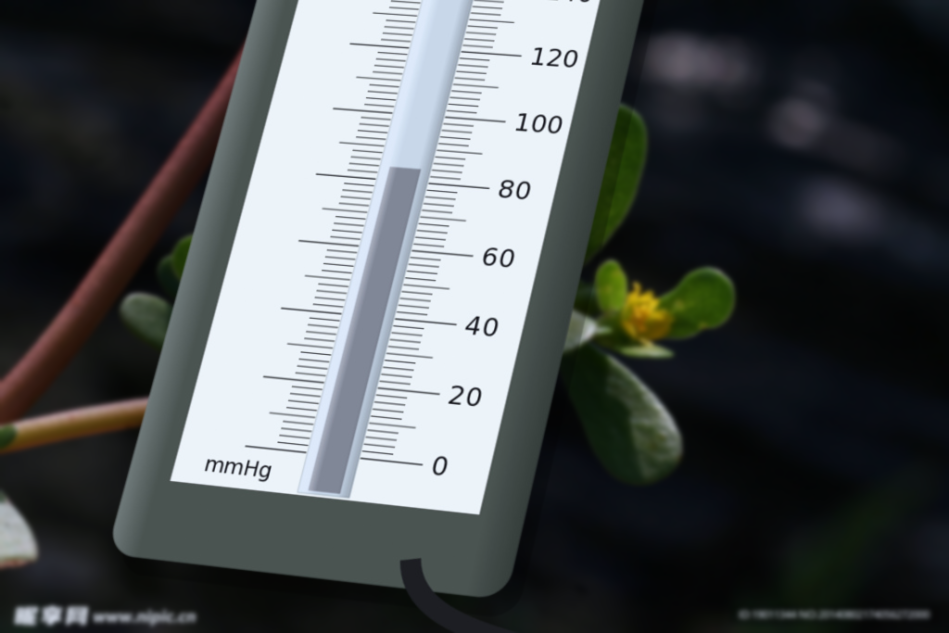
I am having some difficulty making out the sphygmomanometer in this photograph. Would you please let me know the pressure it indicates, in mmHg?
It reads 84 mmHg
